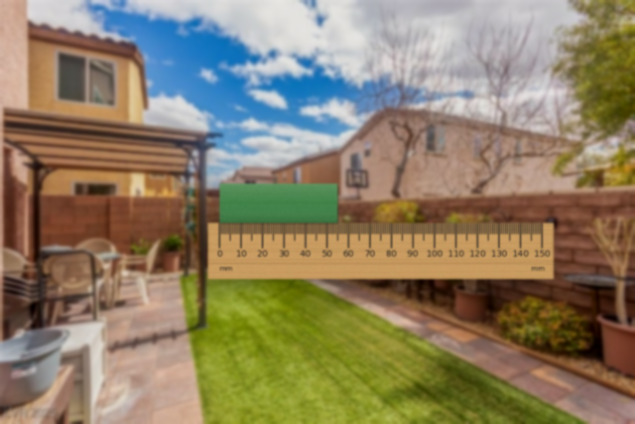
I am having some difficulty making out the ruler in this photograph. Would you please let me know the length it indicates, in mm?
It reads 55 mm
